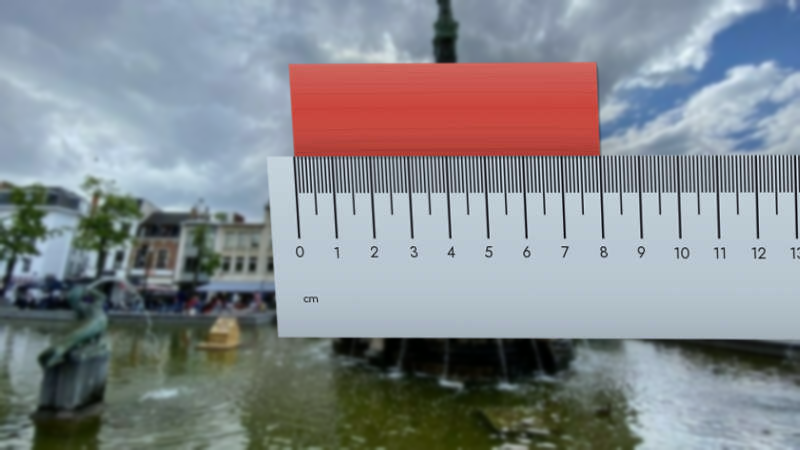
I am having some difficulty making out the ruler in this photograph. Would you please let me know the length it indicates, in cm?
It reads 8 cm
